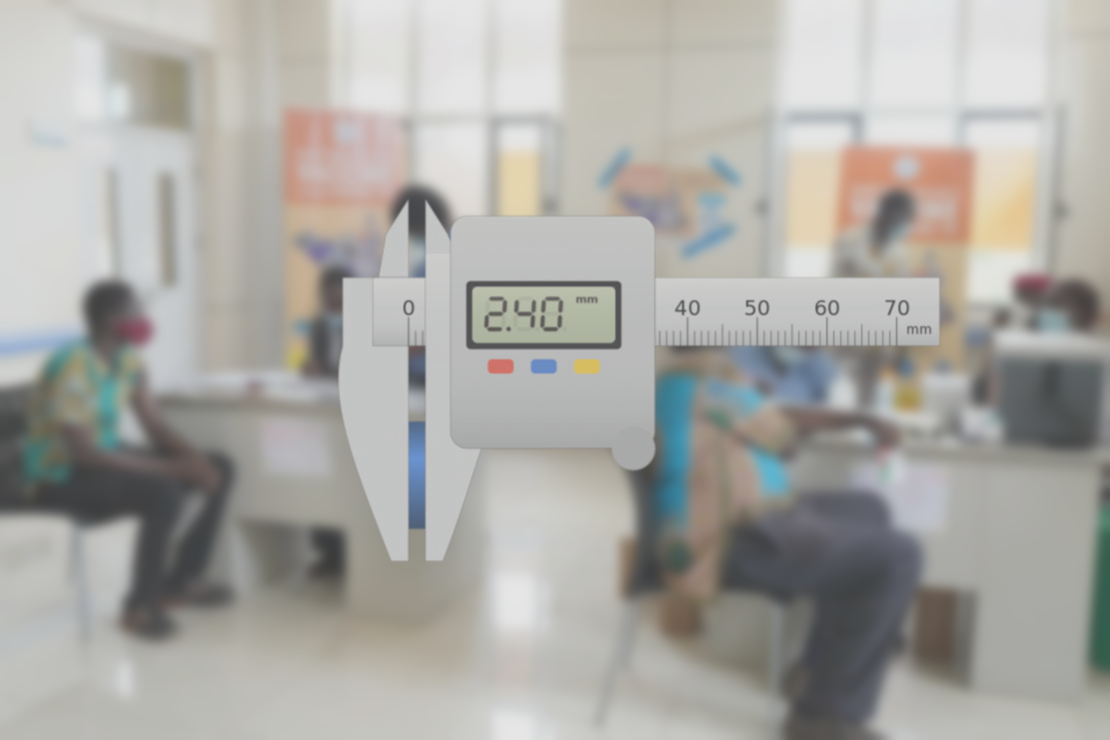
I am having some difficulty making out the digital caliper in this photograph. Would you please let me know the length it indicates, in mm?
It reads 2.40 mm
